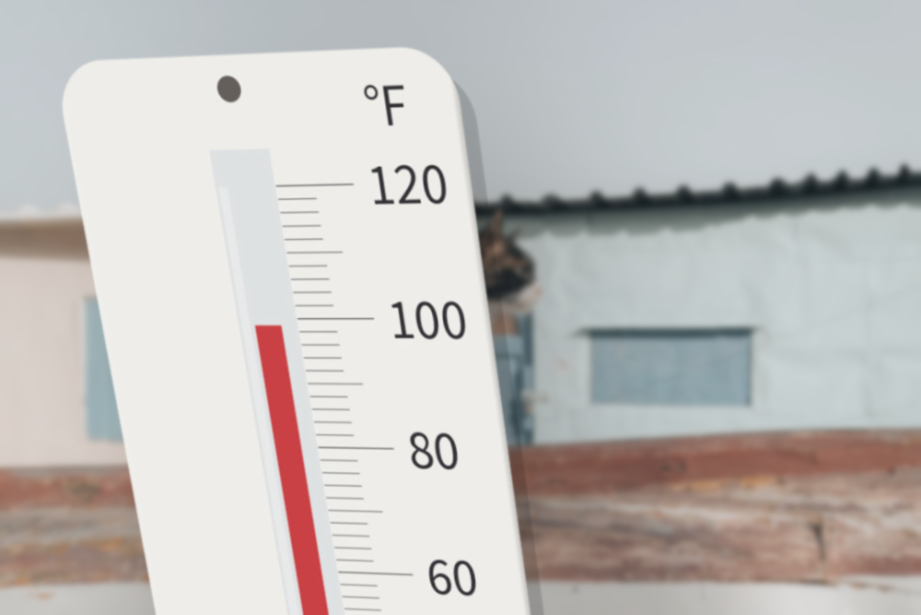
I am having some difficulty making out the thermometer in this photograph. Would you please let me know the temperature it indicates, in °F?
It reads 99 °F
